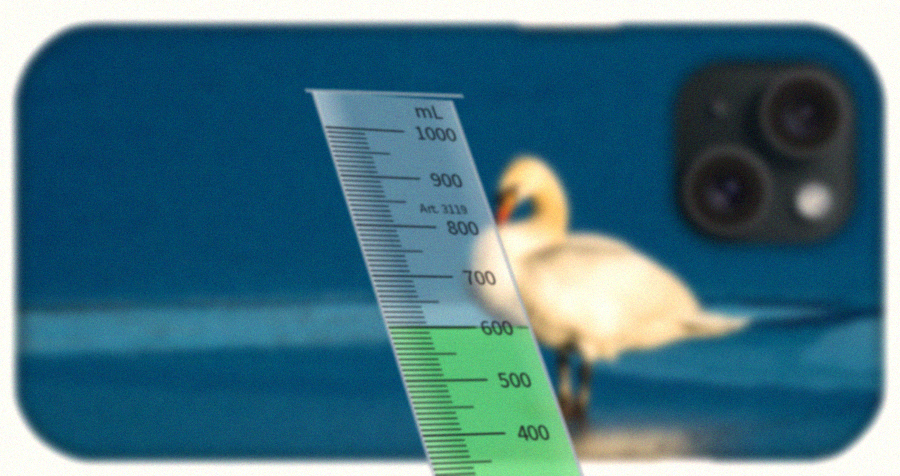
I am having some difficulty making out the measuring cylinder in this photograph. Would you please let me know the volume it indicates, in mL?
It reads 600 mL
